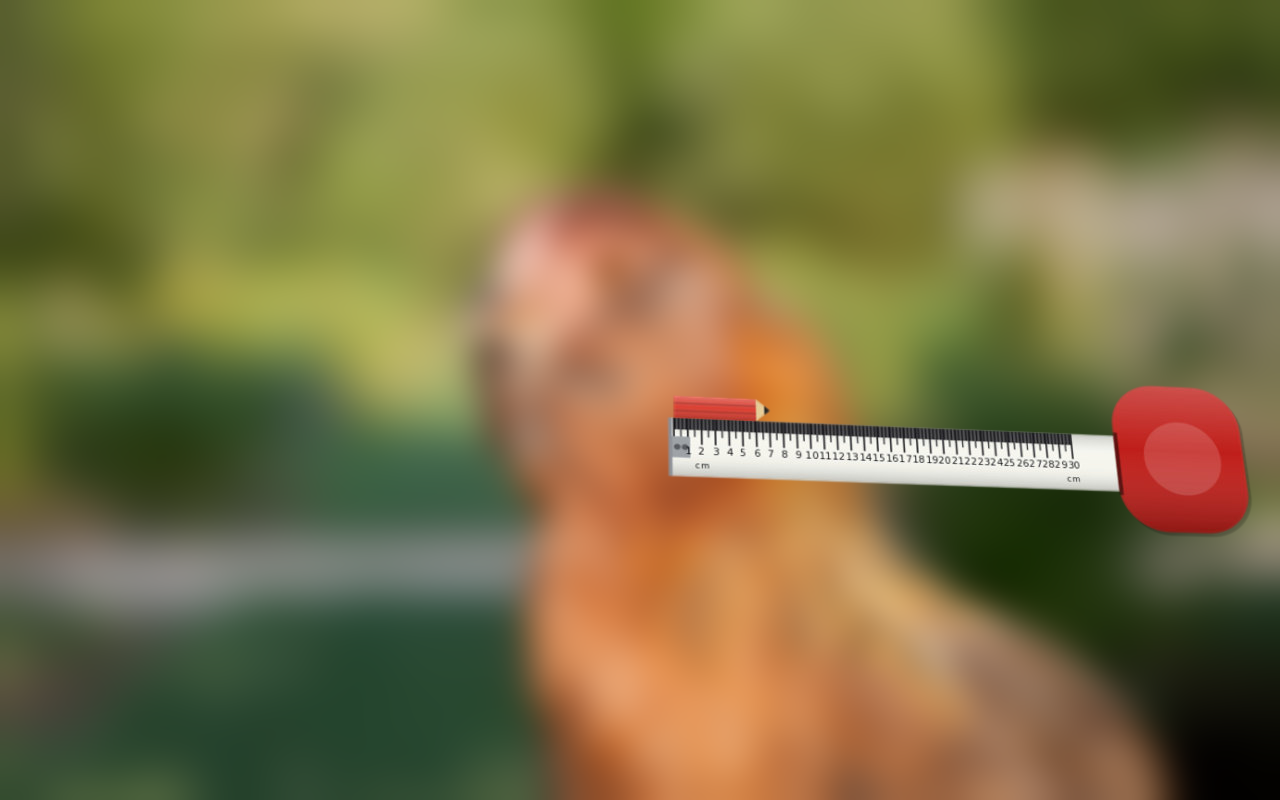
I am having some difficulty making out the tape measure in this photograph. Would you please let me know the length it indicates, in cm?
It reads 7 cm
